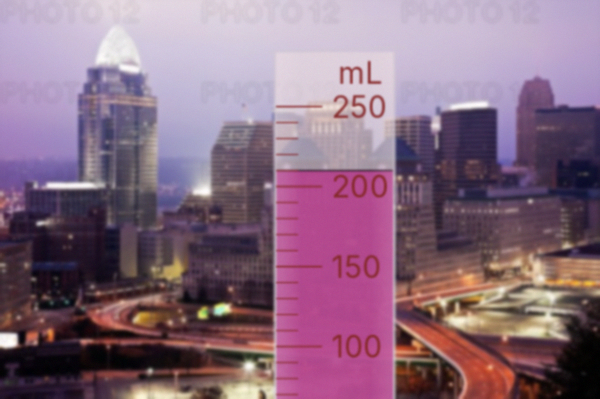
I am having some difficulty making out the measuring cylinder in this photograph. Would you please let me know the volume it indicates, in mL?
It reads 210 mL
